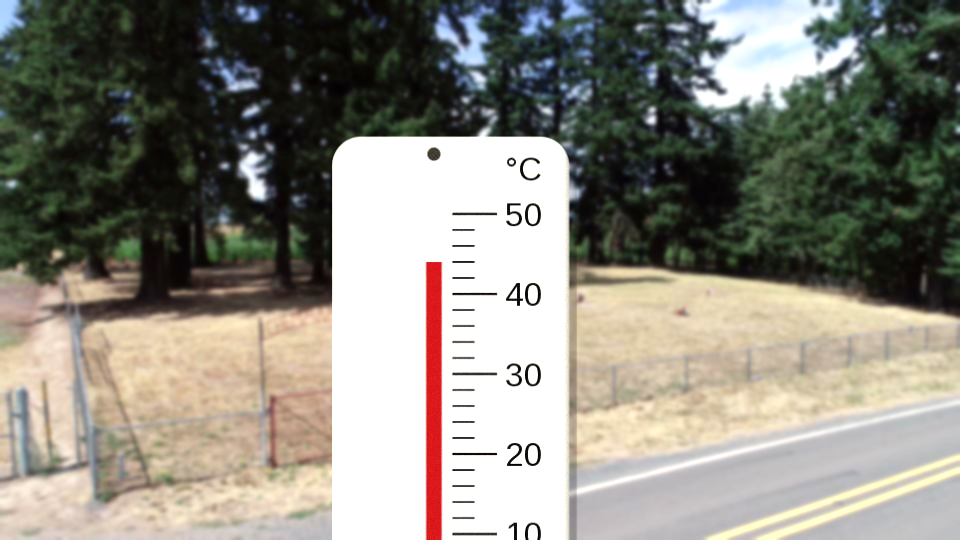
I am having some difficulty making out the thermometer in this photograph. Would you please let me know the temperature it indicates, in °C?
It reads 44 °C
